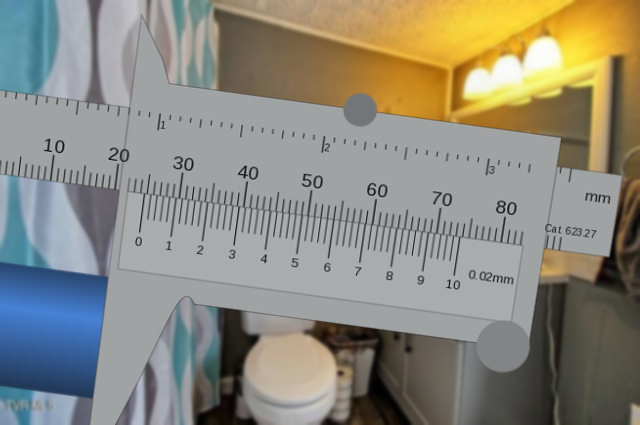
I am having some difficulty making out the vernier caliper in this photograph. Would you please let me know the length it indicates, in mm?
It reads 24.6 mm
